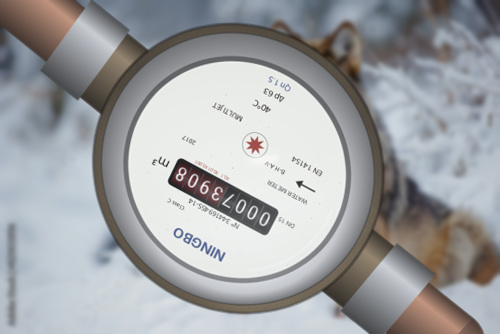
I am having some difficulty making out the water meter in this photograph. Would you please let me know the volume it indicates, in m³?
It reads 7.3908 m³
